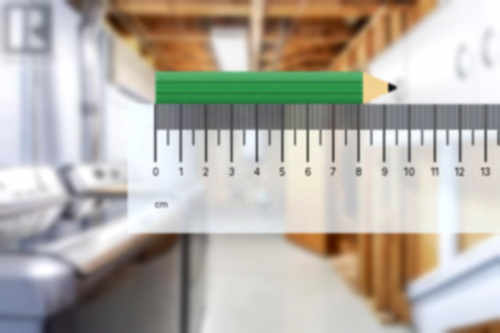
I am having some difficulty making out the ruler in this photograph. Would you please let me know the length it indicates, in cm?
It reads 9.5 cm
